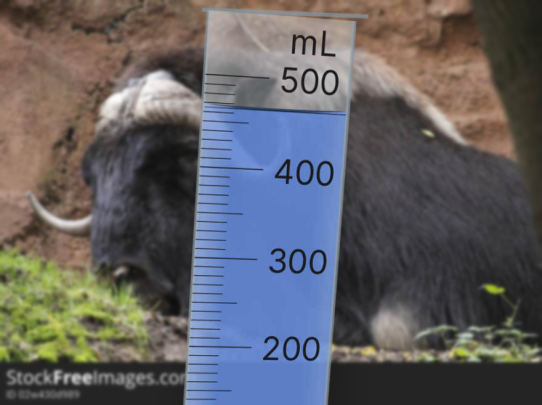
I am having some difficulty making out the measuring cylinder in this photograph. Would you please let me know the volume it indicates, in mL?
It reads 465 mL
